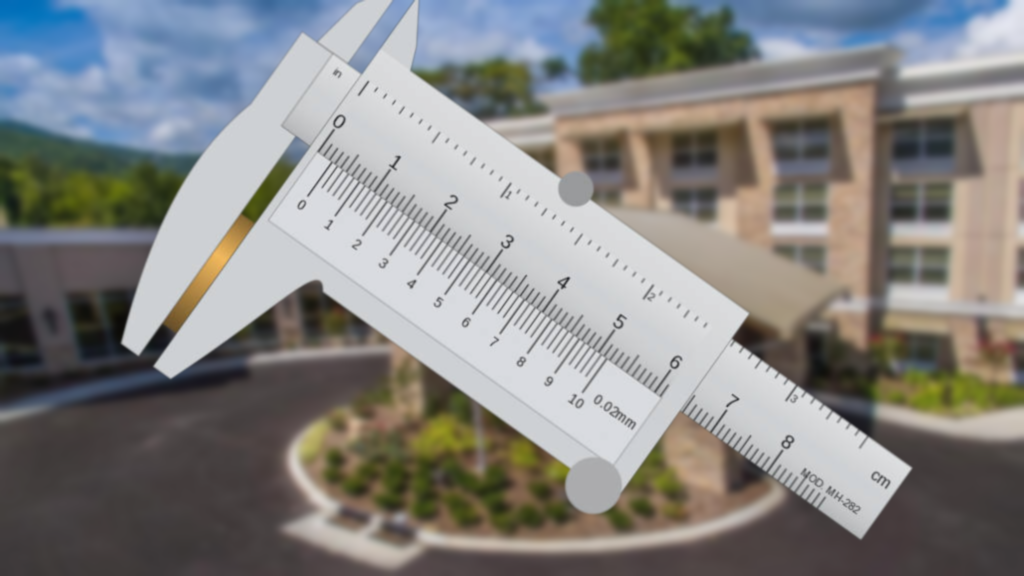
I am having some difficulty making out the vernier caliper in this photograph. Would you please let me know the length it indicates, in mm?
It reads 2.5 mm
